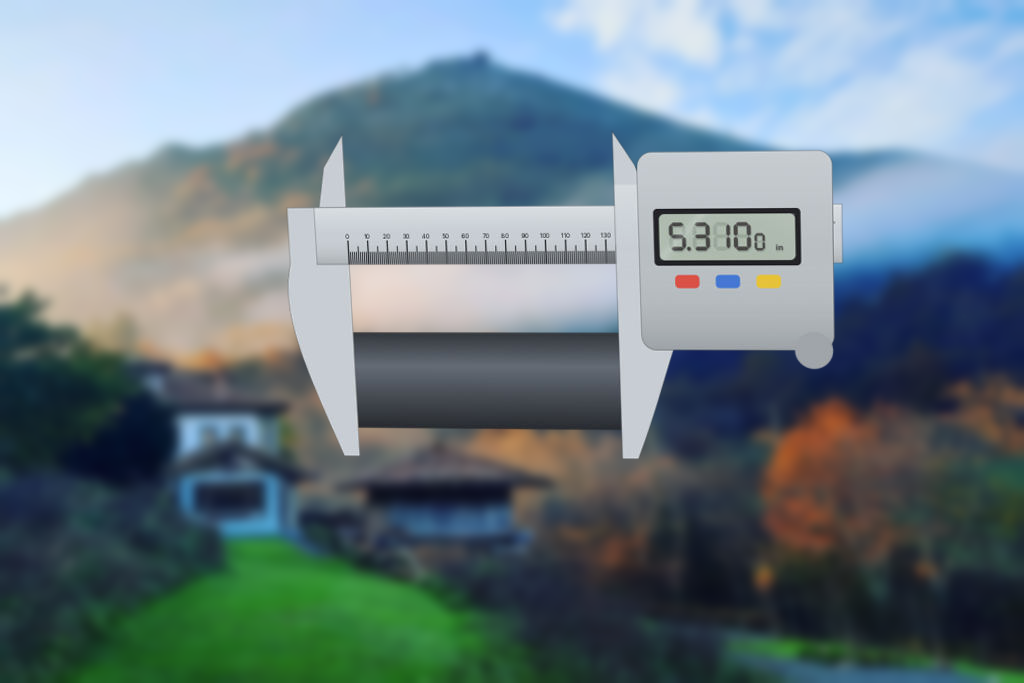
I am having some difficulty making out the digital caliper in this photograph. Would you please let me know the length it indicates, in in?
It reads 5.3100 in
